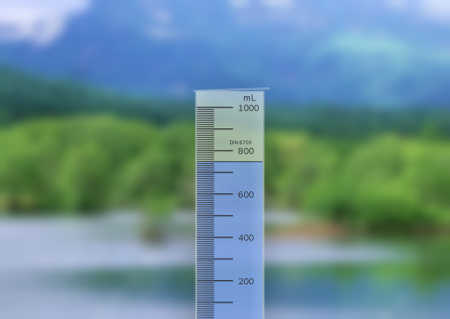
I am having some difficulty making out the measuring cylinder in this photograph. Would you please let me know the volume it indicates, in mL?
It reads 750 mL
